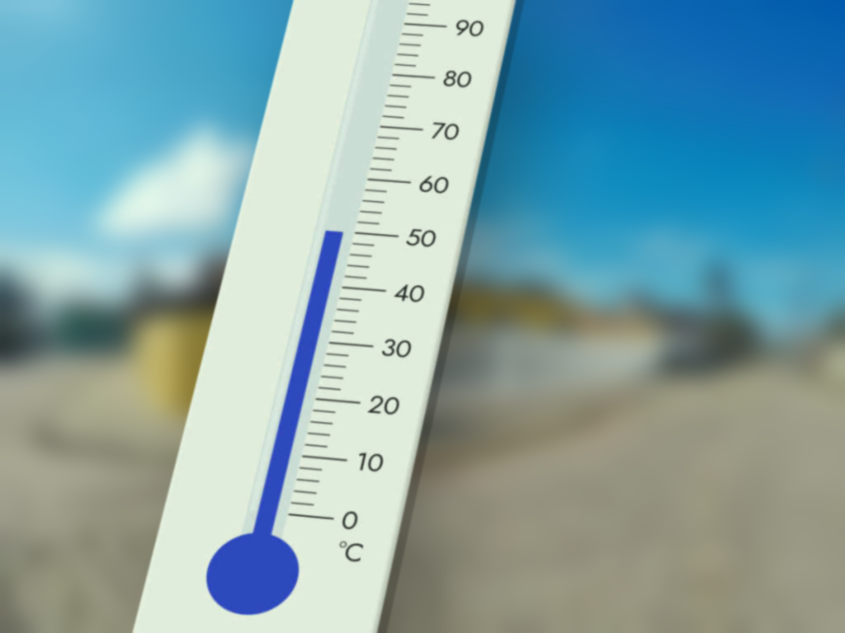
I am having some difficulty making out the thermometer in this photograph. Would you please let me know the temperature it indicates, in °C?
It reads 50 °C
